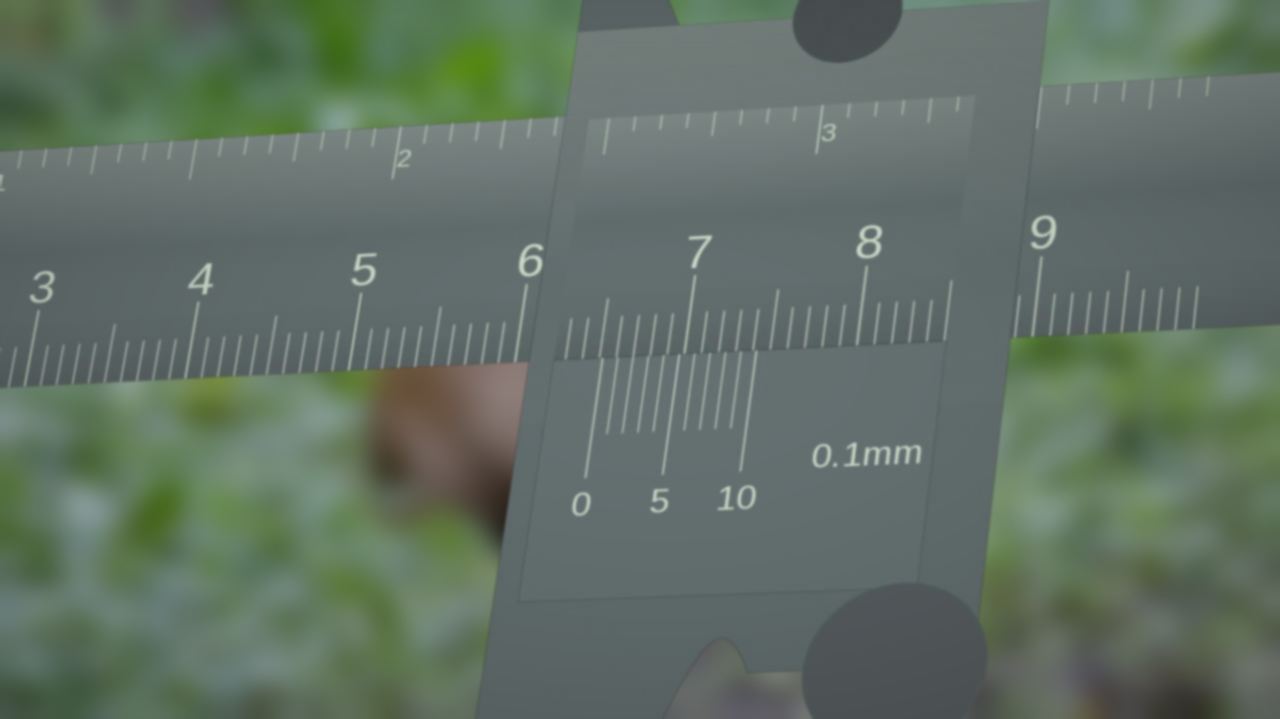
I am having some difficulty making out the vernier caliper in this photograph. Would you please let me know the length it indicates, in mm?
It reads 65.2 mm
